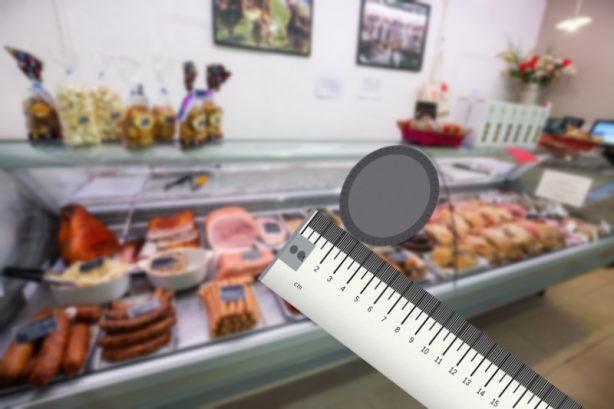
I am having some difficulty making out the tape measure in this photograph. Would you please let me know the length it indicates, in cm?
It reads 5.5 cm
